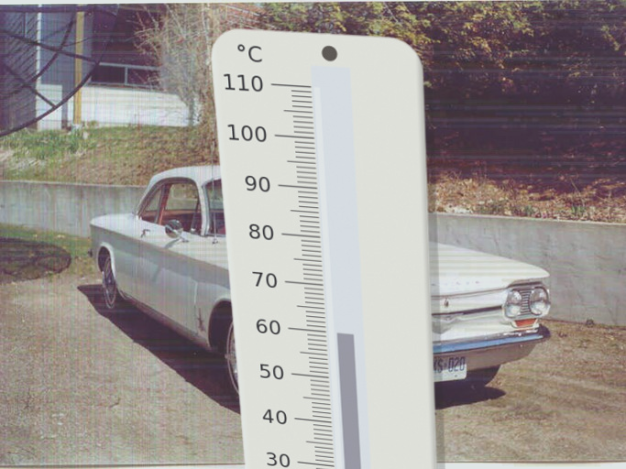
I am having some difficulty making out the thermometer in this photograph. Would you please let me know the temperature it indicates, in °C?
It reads 60 °C
